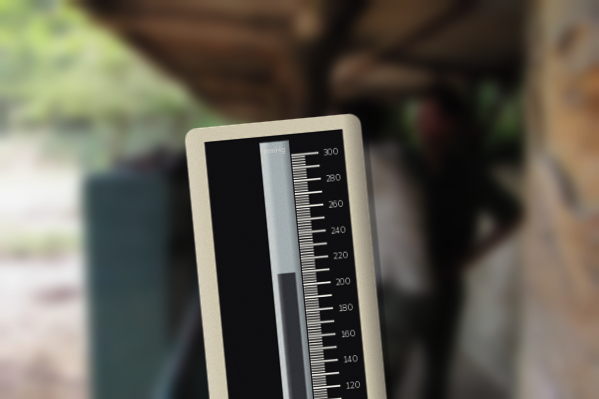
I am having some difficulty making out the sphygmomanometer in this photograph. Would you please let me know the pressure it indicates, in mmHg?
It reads 210 mmHg
